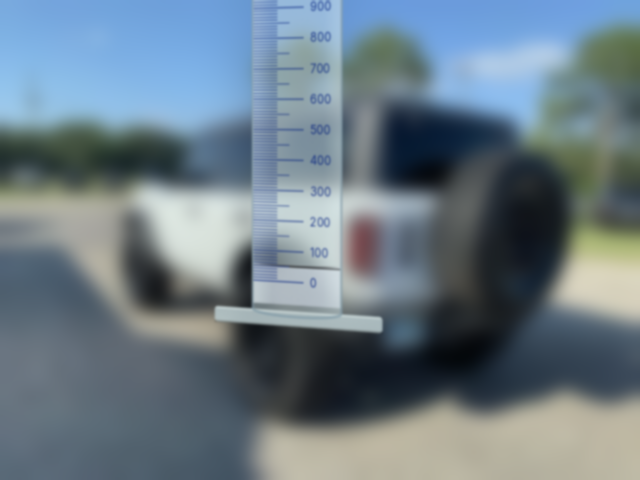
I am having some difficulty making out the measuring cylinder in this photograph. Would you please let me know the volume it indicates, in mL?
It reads 50 mL
